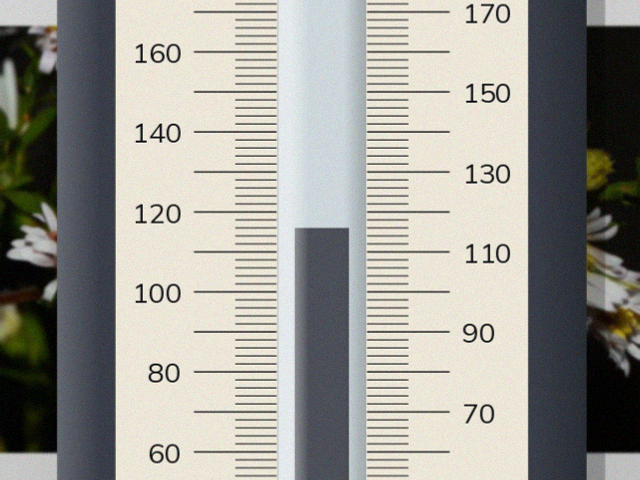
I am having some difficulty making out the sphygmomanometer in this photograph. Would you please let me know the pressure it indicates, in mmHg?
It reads 116 mmHg
